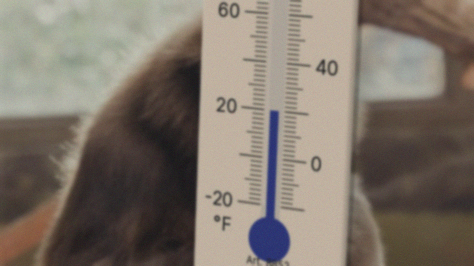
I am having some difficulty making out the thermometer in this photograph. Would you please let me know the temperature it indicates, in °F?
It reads 20 °F
